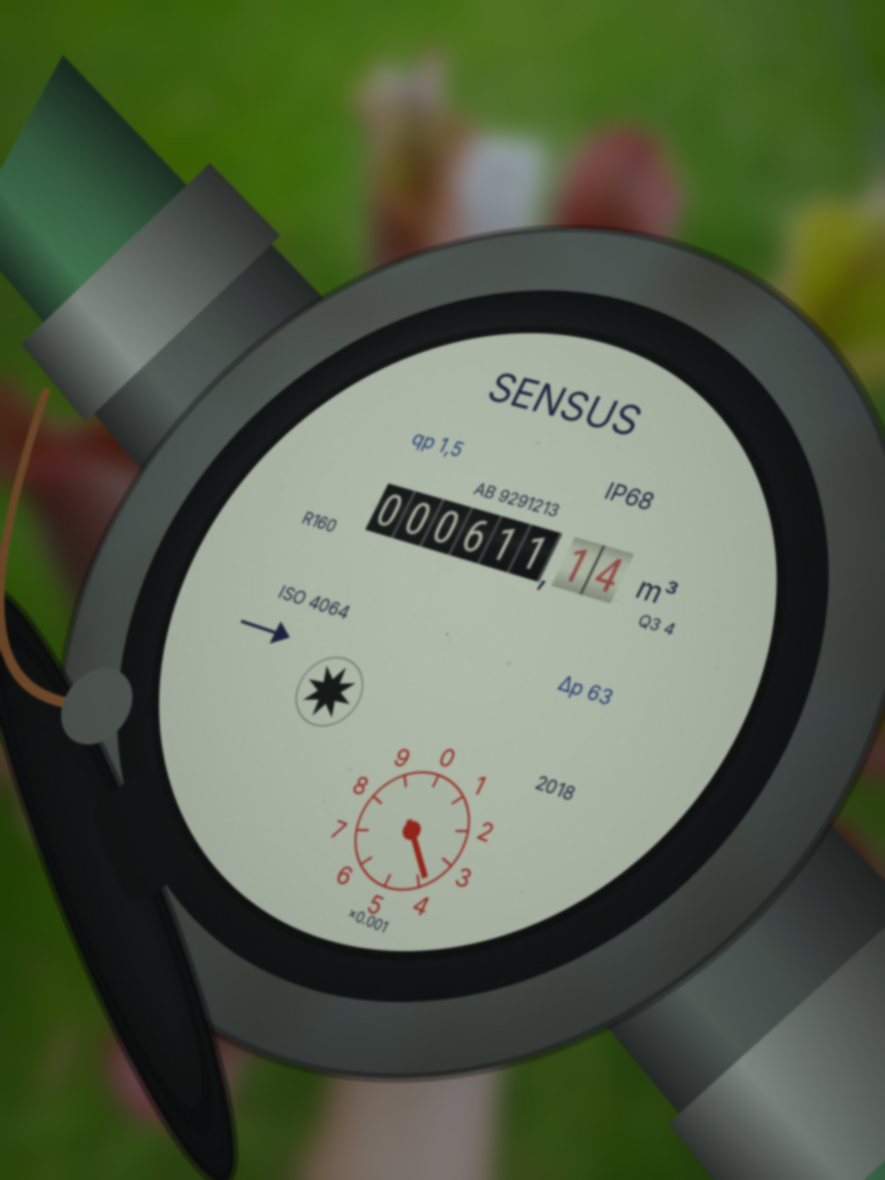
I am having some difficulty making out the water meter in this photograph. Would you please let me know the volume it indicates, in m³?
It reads 611.143 m³
